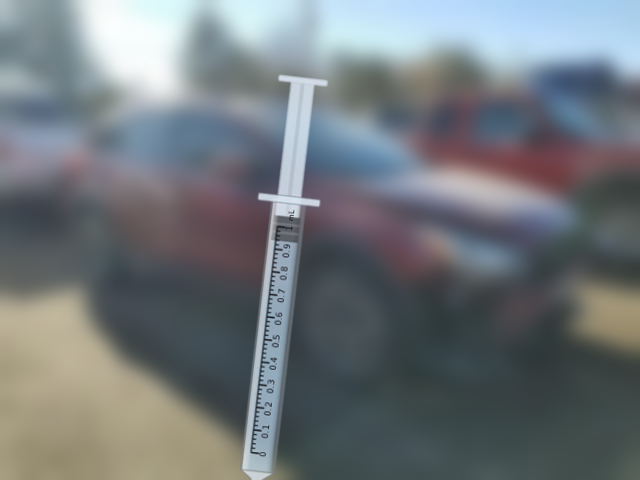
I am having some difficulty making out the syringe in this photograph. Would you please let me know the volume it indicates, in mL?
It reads 0.94 mL
